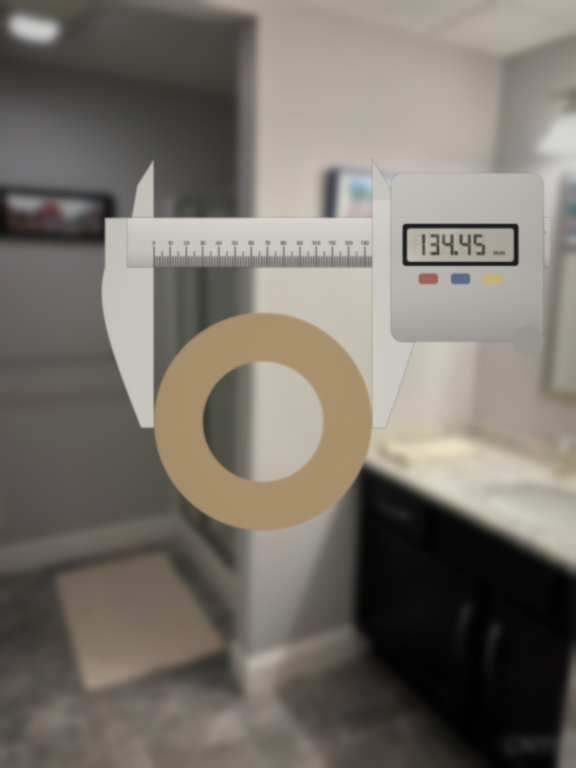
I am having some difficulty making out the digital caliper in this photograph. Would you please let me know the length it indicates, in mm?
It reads 134.45 mm
